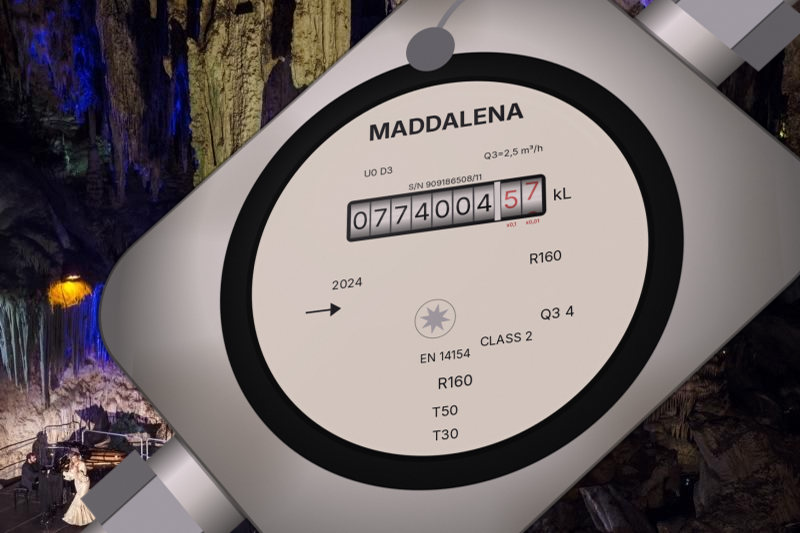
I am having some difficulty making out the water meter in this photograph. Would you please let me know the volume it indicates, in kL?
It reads 774004.57 kL
